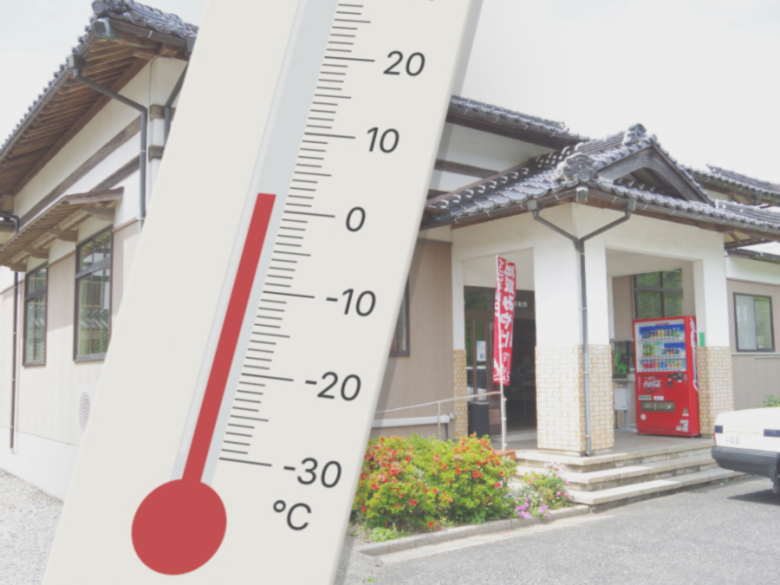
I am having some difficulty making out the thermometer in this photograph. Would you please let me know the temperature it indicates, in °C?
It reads 2 °C
